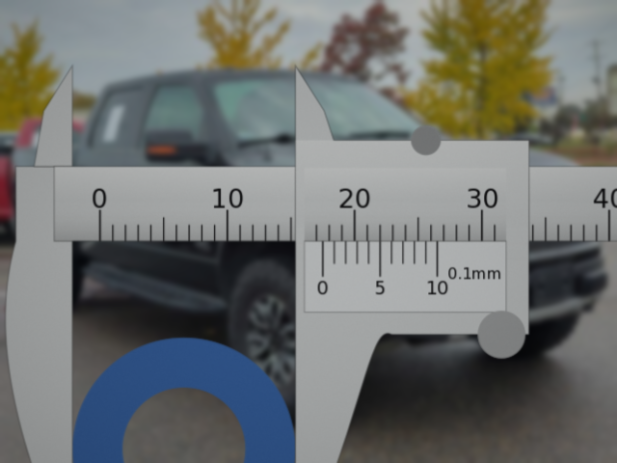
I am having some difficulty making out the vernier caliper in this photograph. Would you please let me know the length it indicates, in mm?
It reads 17.5 mm
